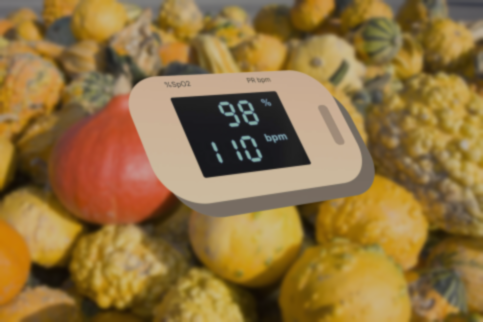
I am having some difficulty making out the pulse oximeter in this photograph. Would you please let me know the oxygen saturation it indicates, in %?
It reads 98 %
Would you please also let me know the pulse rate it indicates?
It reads 110 bpm
